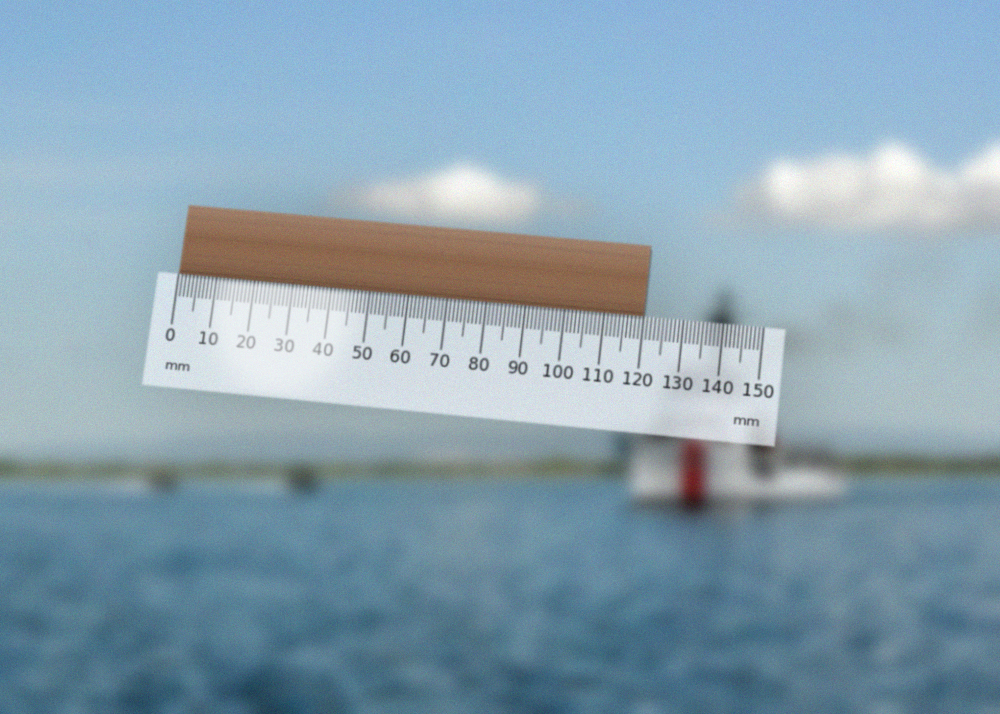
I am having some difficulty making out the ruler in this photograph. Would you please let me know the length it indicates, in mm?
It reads 120 mm
